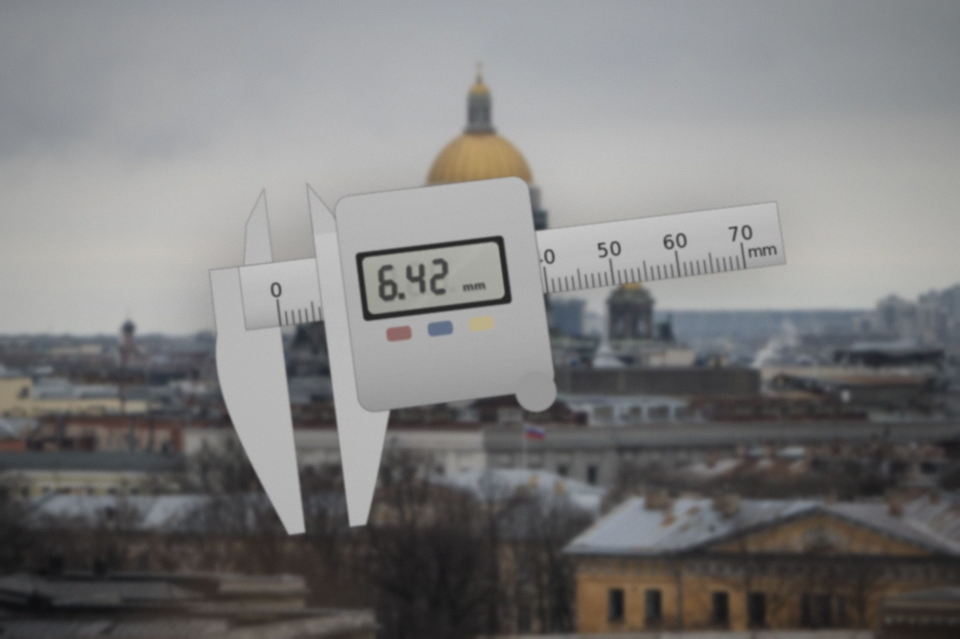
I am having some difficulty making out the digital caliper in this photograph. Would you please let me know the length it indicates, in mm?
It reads 6.42 mm
